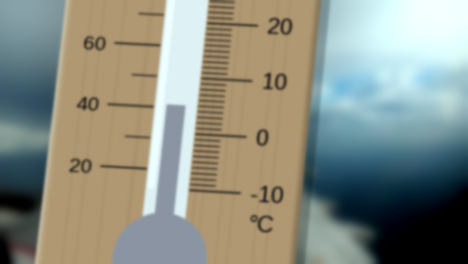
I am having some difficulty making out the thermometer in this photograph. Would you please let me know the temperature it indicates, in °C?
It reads 5 °C
